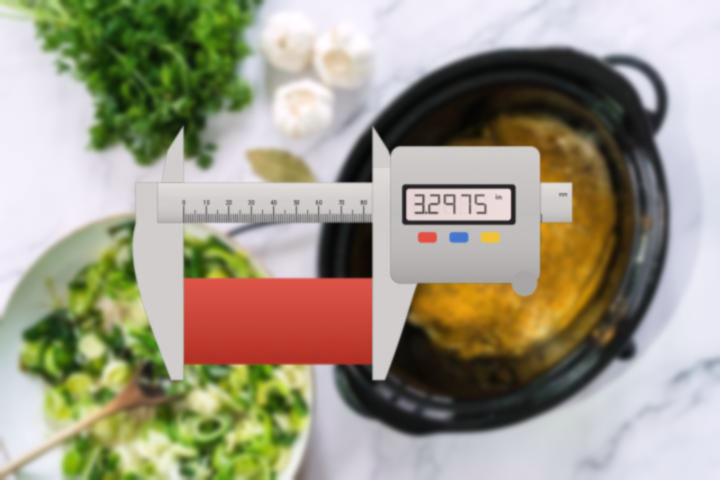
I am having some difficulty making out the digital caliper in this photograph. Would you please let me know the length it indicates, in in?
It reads 3.2975 in
